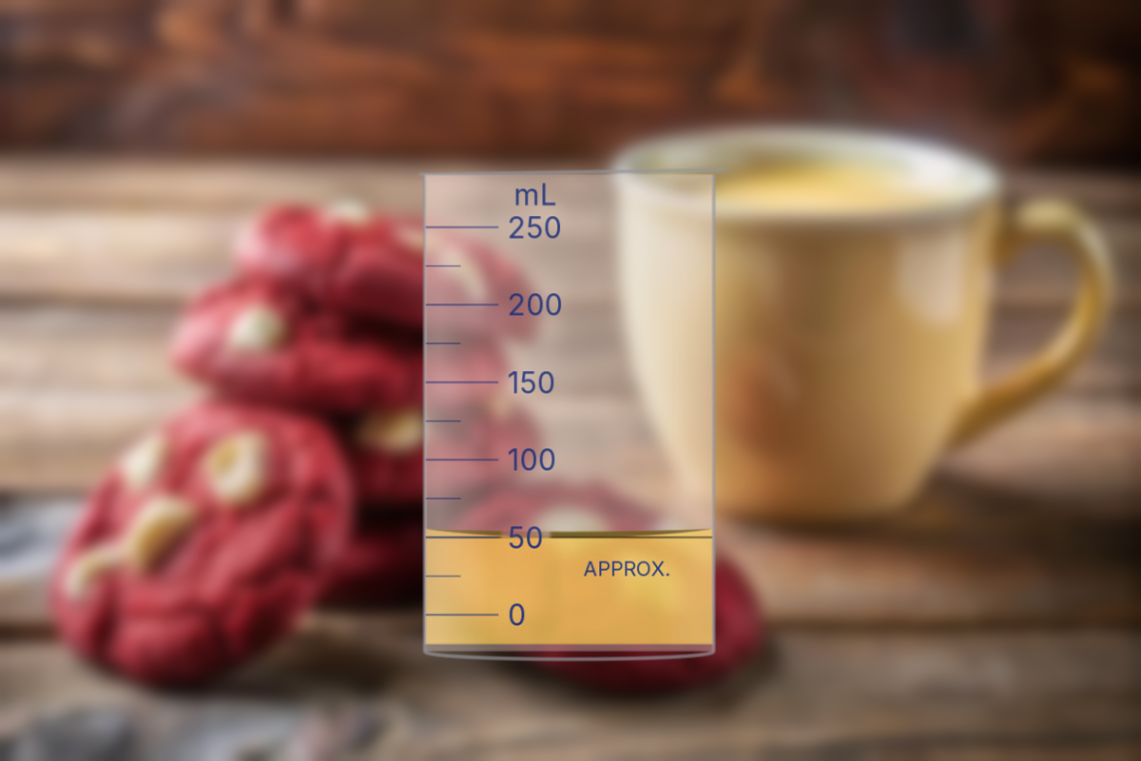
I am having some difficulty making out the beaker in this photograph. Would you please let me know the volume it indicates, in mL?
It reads 50 mL
